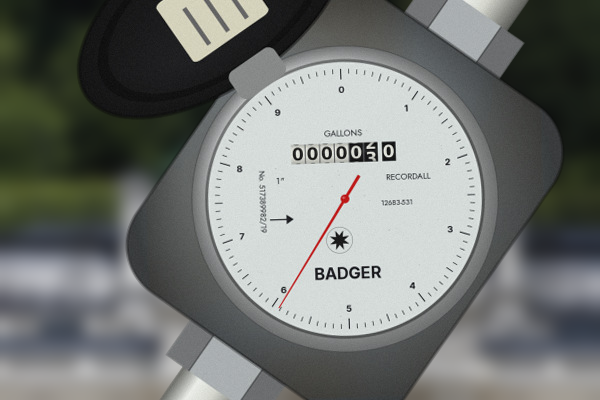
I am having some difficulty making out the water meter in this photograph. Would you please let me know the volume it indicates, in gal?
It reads 25.9 gal
